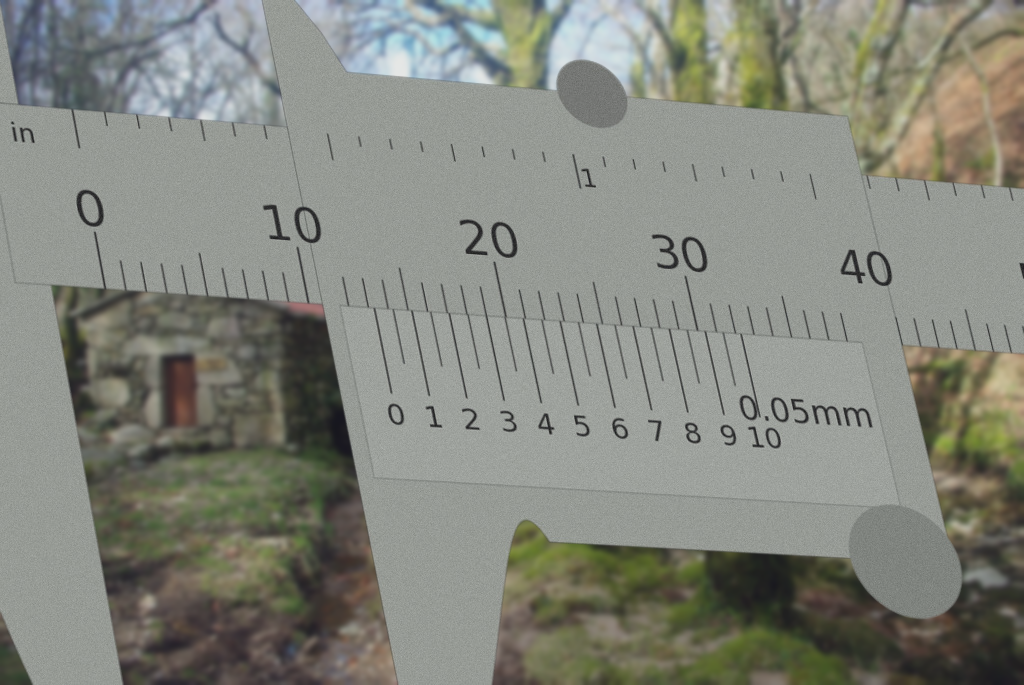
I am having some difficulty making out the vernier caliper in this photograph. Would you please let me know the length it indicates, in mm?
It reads 13.3 mm
